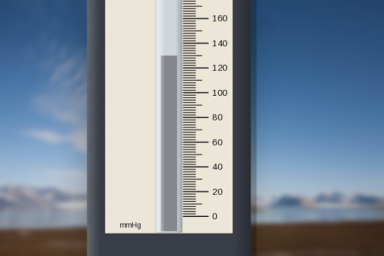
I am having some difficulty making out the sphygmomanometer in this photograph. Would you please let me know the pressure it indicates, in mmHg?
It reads 130 mmHg
